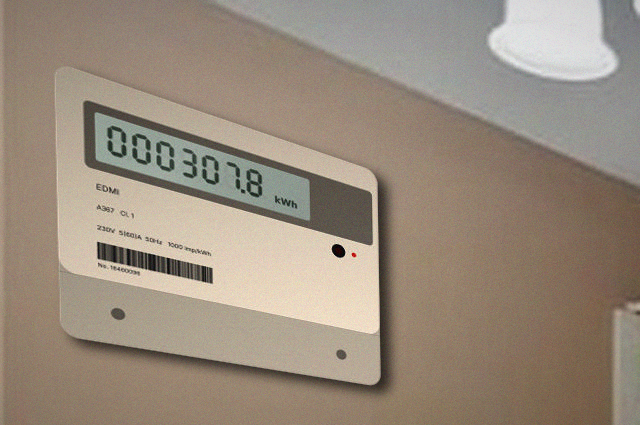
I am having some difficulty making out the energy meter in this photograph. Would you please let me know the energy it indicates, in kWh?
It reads 307.8 kWh
